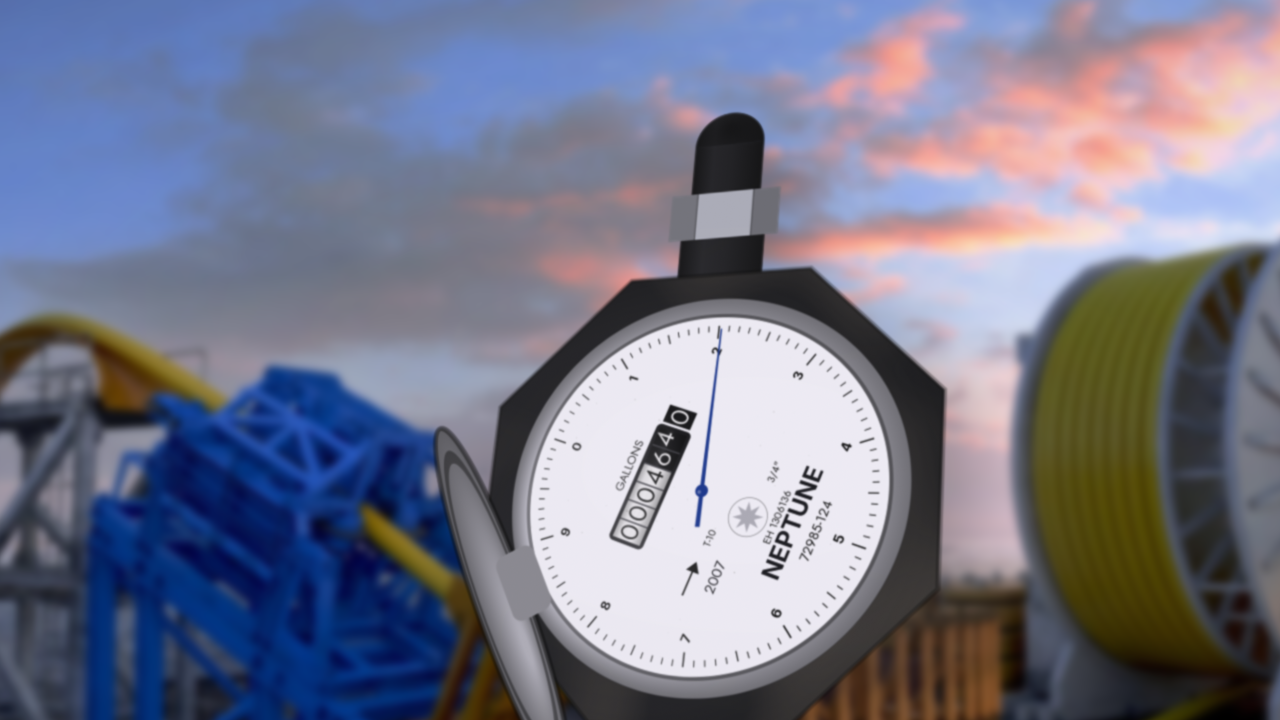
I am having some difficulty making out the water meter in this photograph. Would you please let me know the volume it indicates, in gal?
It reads 4642.0 gal
